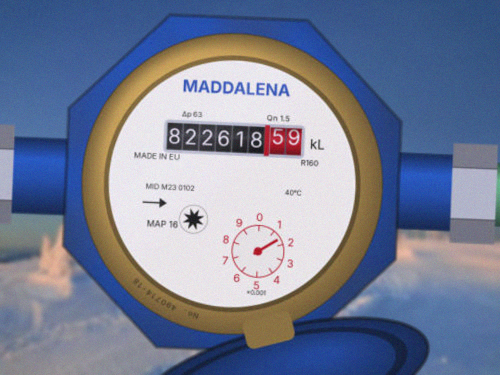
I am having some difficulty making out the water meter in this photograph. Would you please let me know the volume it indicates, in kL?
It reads 822618.591 kL
